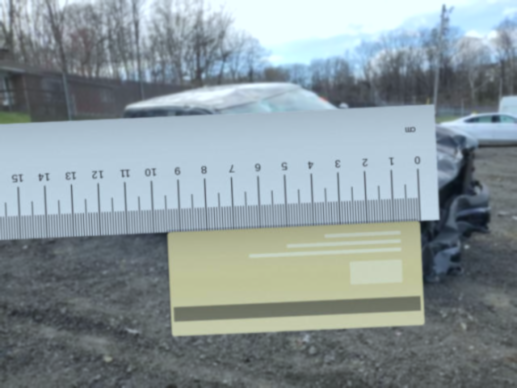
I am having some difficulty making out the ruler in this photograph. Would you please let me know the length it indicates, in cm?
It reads 9.5 cm
